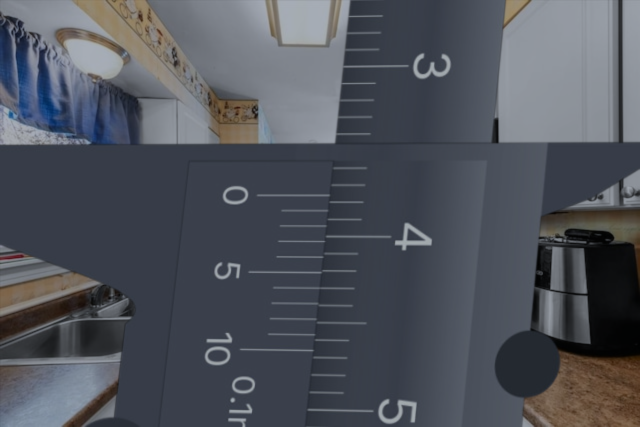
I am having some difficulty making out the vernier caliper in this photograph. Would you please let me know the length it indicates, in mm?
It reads 37.6 mm
